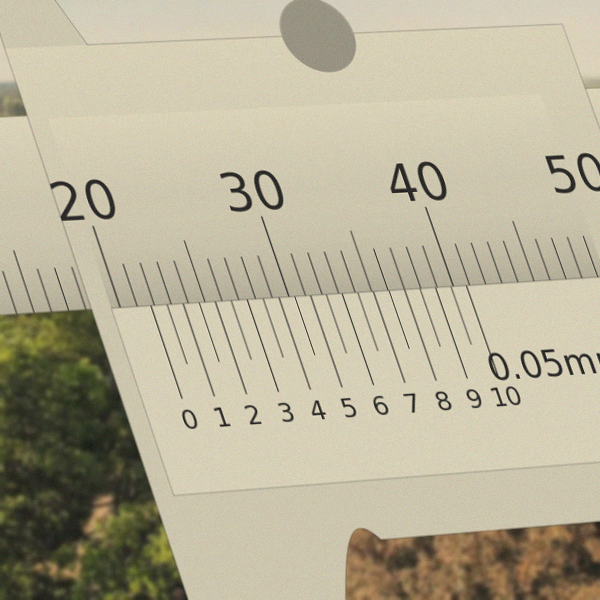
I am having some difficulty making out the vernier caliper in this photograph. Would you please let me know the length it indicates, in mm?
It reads 21.8 mm
